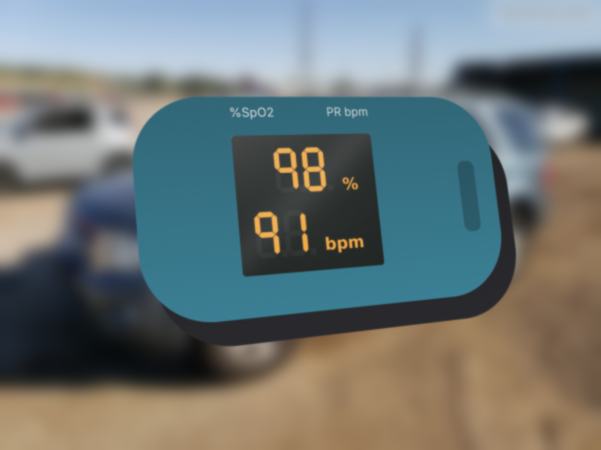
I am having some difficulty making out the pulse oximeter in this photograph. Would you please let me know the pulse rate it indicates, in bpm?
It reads 91 bpm
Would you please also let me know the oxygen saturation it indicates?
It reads 98 %
